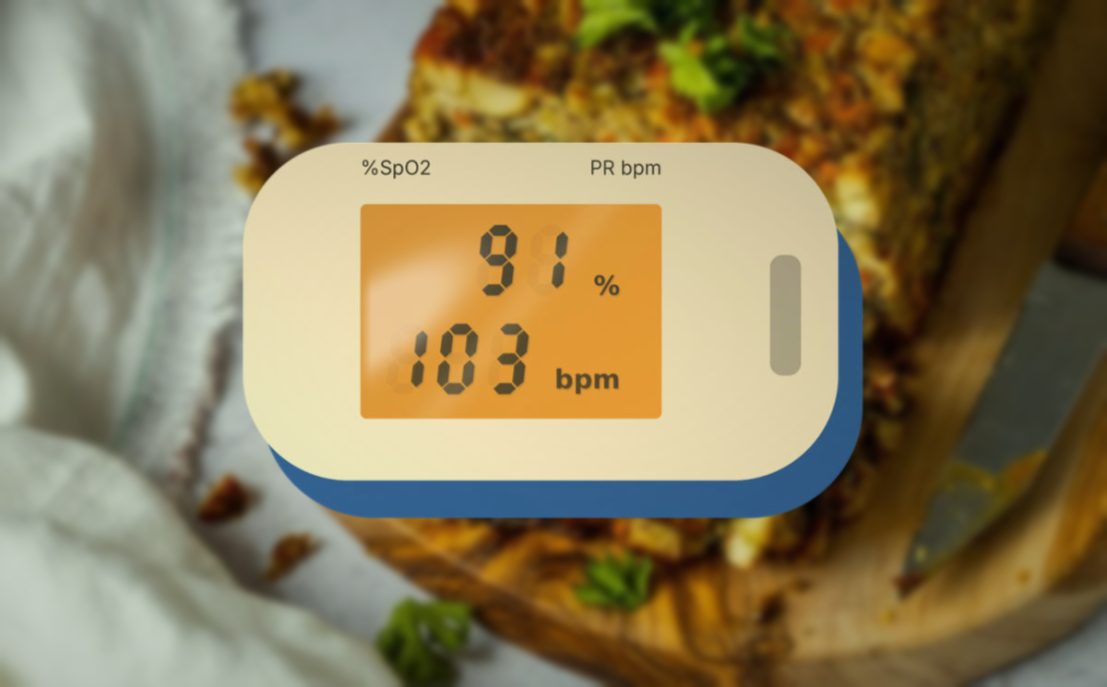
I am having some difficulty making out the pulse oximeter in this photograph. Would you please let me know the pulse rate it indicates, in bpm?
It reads 103 bpm
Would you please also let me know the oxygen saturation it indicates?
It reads 91 %
